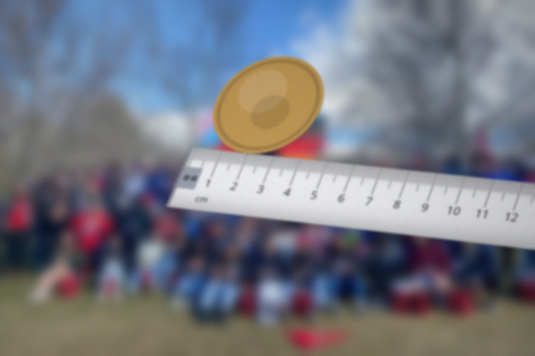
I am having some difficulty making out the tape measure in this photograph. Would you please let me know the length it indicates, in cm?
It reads 4 cm
